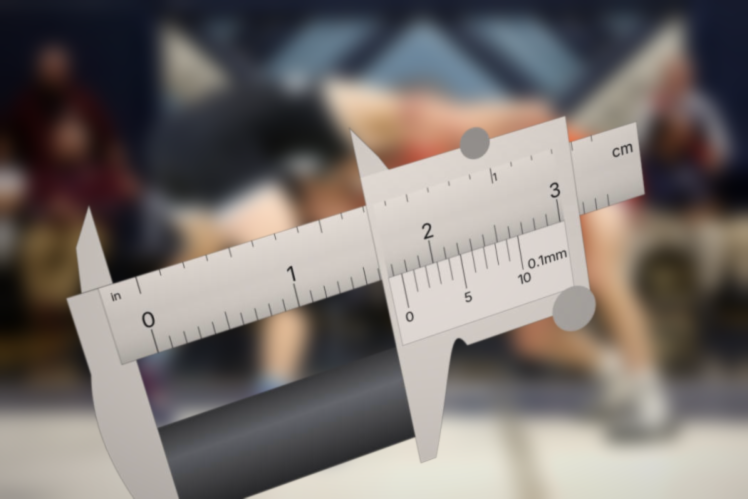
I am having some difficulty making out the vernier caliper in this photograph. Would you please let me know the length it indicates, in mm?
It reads 17.6 mm
